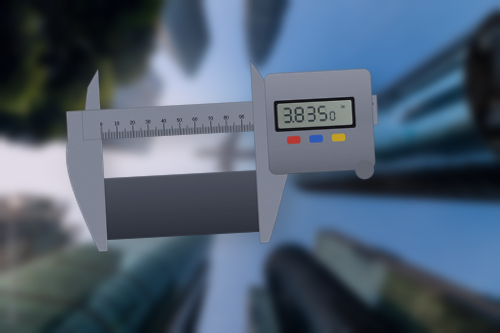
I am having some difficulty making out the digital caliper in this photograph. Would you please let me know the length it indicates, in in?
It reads 3.8350 in
